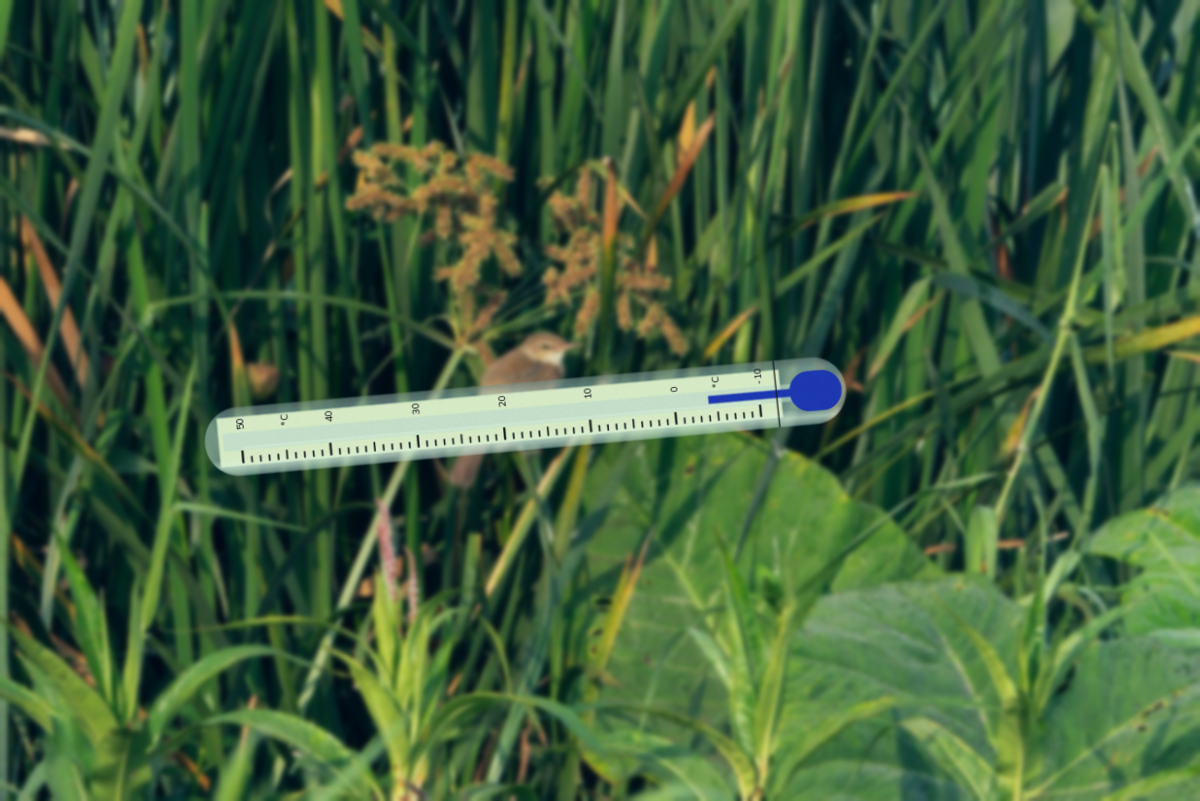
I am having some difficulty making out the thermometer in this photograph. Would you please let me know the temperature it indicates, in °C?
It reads -4 °C
